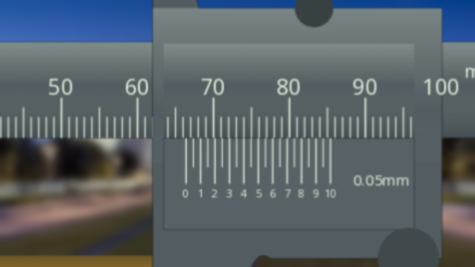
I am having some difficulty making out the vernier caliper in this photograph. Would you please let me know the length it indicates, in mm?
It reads 66.4 mm
